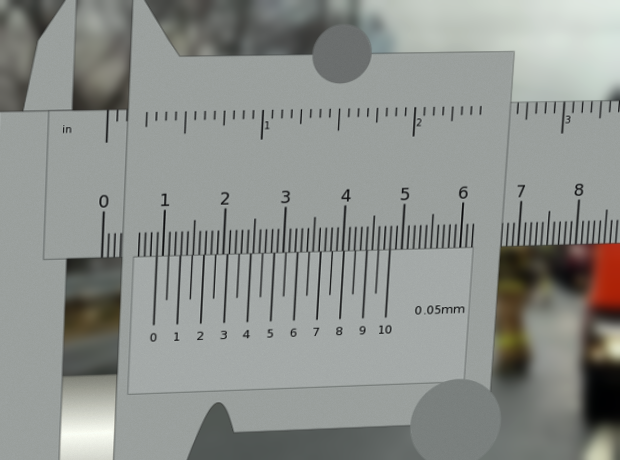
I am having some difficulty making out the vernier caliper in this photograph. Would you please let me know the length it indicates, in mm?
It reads 9.0 mm
